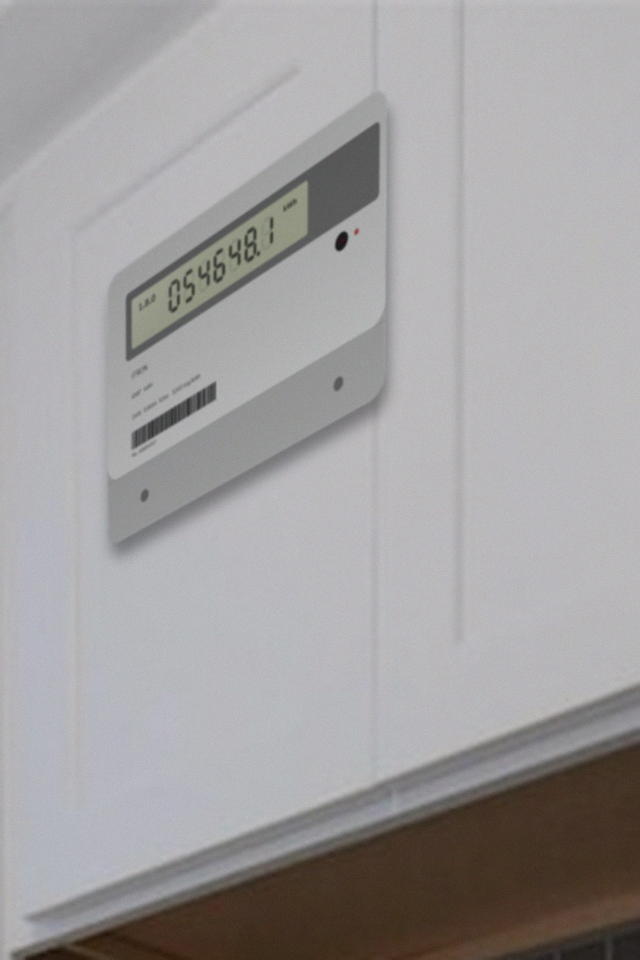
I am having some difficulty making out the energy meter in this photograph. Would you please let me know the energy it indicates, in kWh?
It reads 54648.1 kWh
